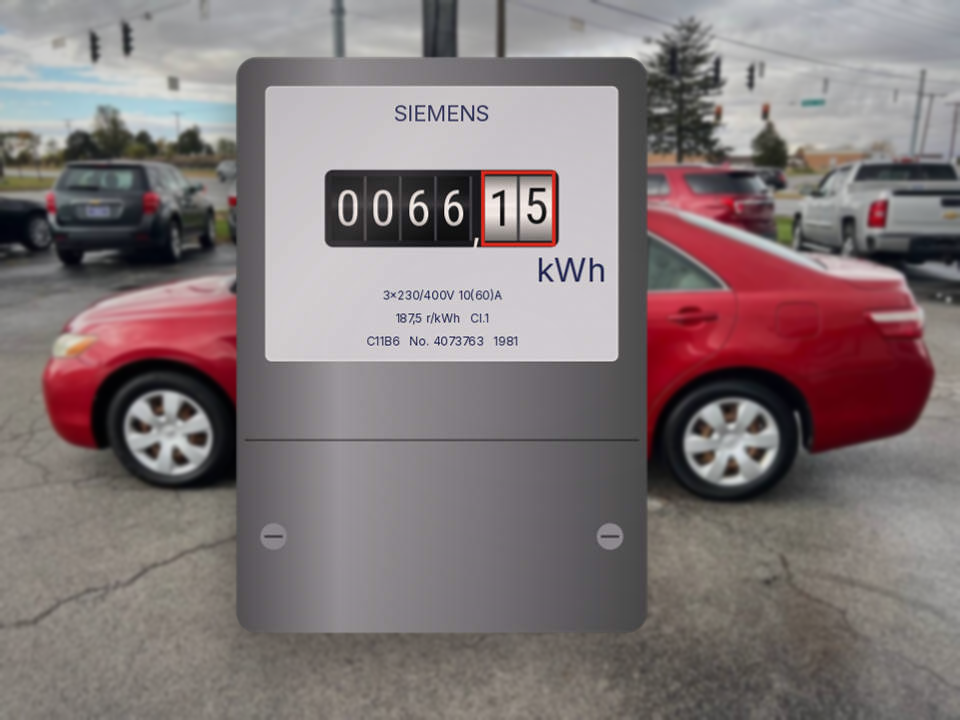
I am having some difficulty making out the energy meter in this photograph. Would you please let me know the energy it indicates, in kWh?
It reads 66.15 kWh
